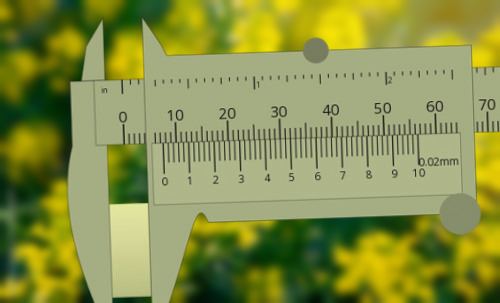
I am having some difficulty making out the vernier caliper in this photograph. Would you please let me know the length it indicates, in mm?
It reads 7.5 mm
